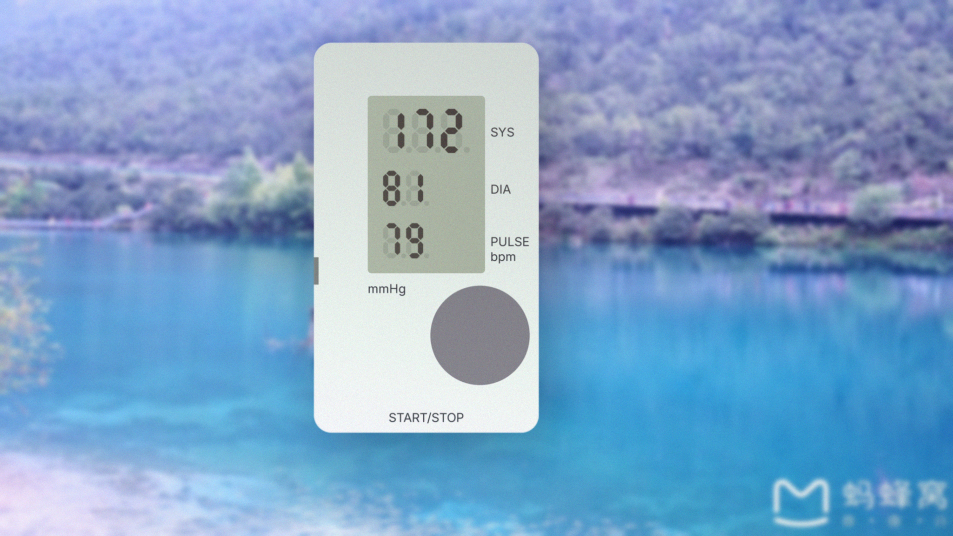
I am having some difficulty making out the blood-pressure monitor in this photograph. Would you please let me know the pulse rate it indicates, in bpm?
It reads 79 bpm
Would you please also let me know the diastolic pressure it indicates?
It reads 81 mmHg
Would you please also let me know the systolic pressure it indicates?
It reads 172 mmHg
